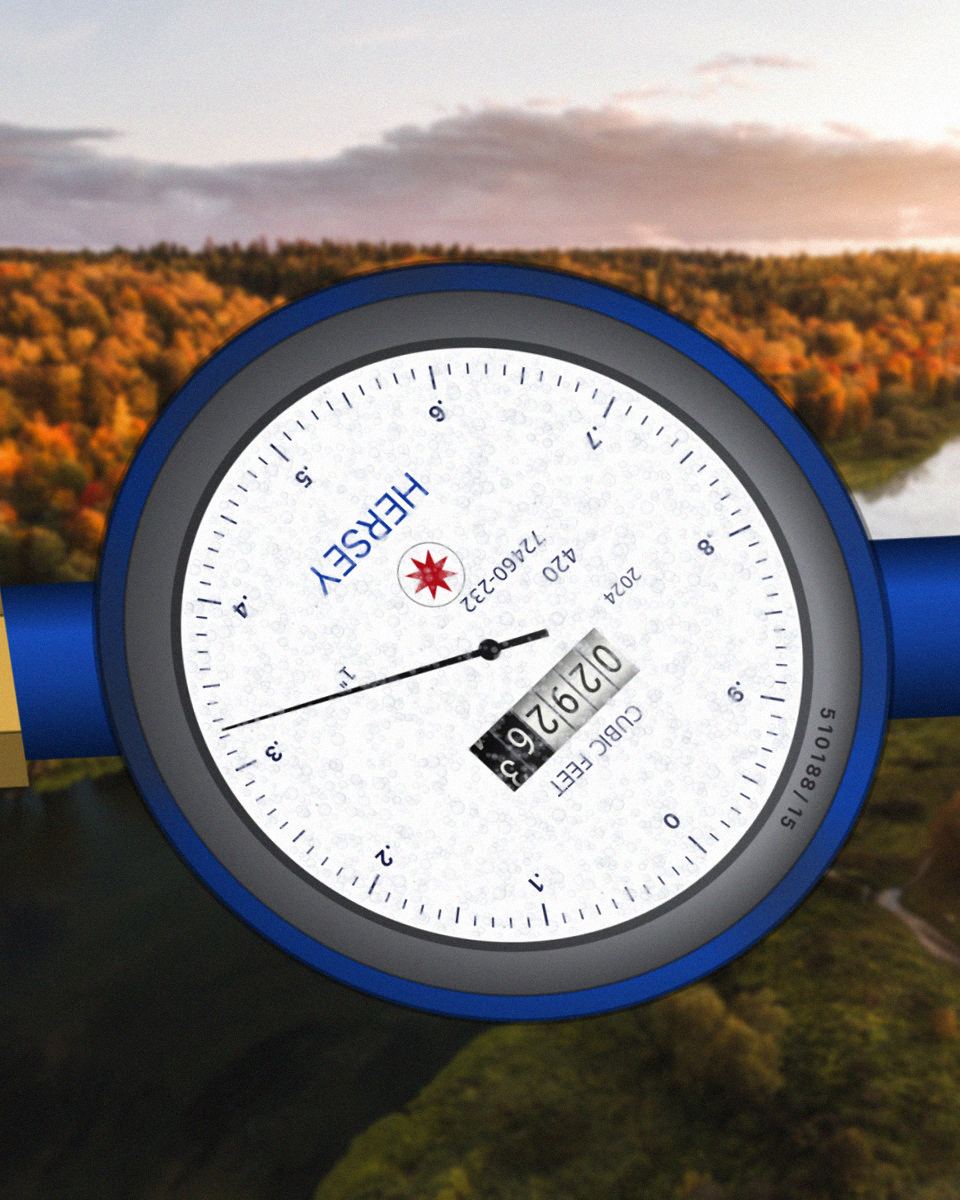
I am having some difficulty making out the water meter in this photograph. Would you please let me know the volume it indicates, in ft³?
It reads 29263.32 ft³
